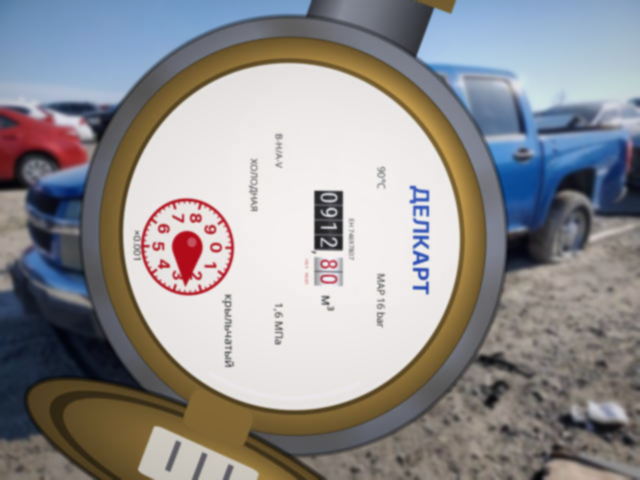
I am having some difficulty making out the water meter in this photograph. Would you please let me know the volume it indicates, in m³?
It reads 912.802 m³
